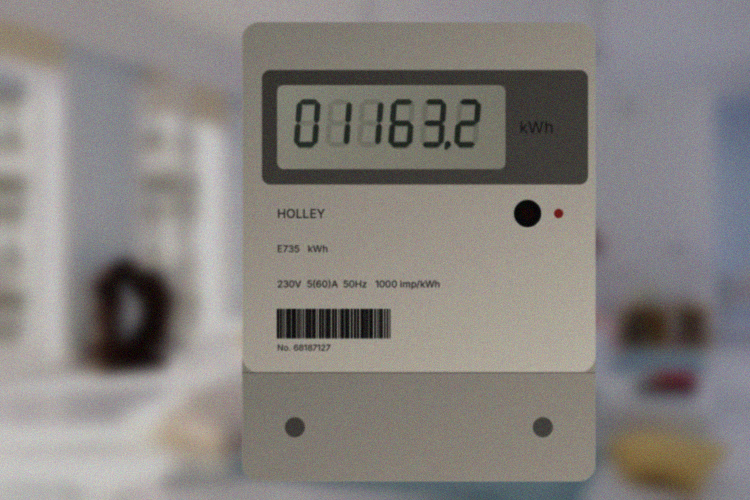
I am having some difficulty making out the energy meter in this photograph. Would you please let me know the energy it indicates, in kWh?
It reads 1163.2 kWh
